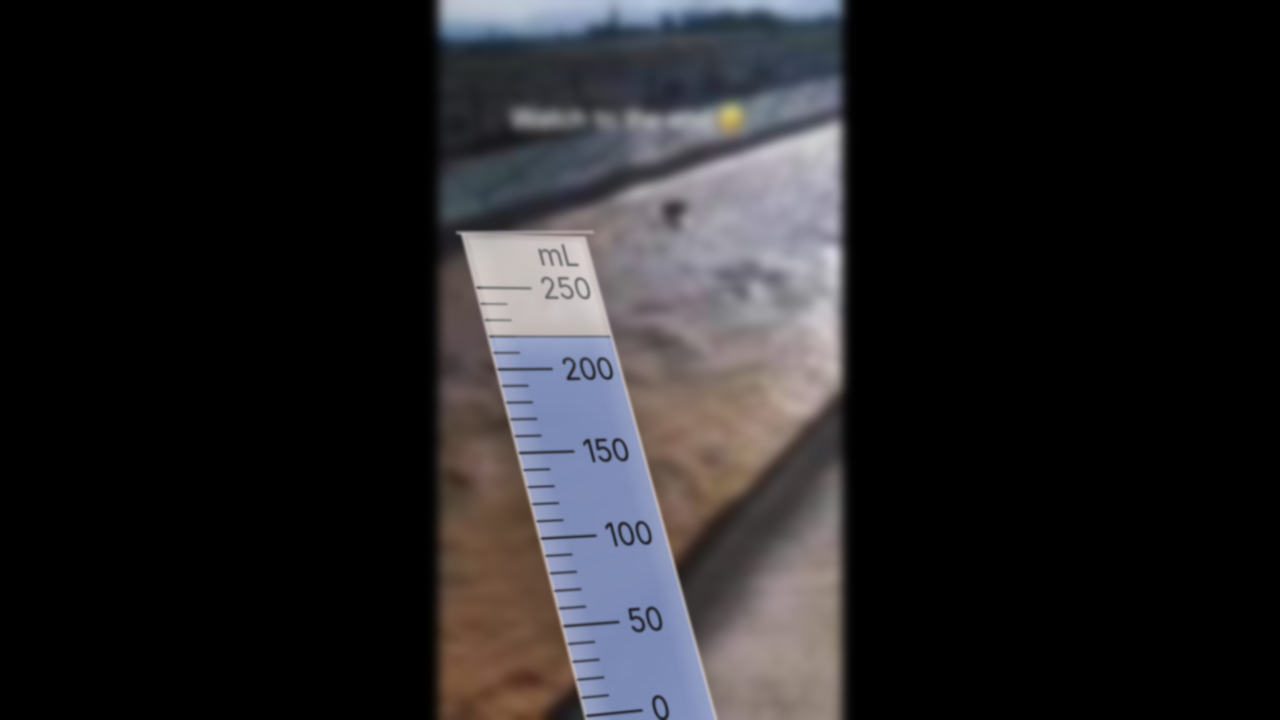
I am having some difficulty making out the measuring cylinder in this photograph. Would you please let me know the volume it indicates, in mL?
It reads 220 mL
